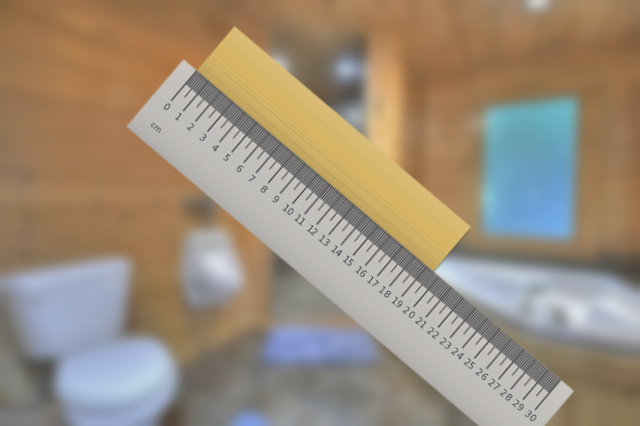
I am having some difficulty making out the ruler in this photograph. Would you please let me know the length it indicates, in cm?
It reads 19.5 cm
